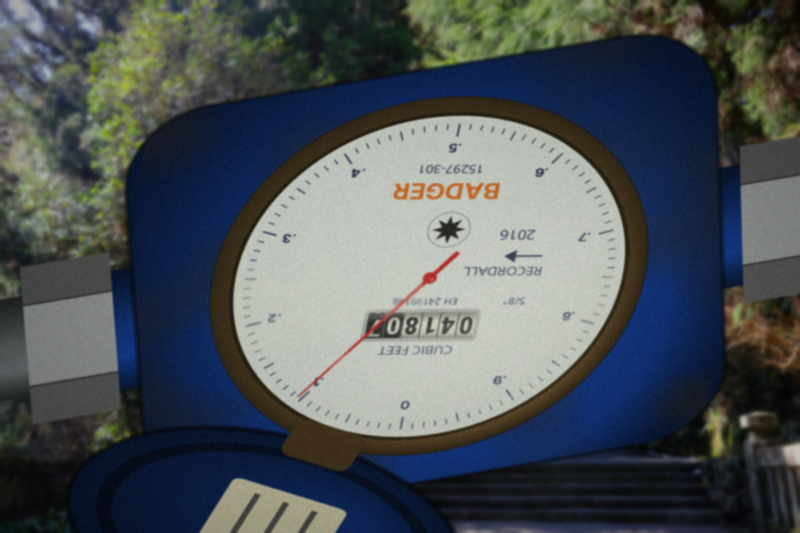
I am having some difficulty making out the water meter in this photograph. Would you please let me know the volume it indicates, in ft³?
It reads 41807.10 ft³
